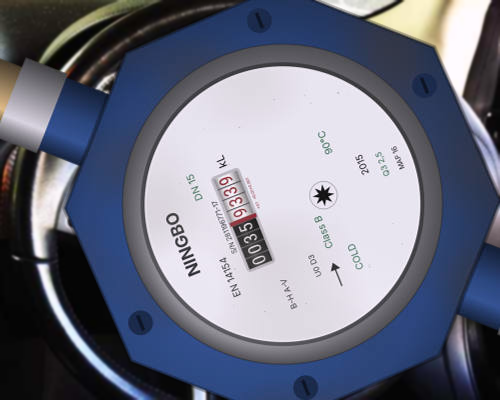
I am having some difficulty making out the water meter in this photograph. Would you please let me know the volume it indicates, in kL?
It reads 35.9339 kL
